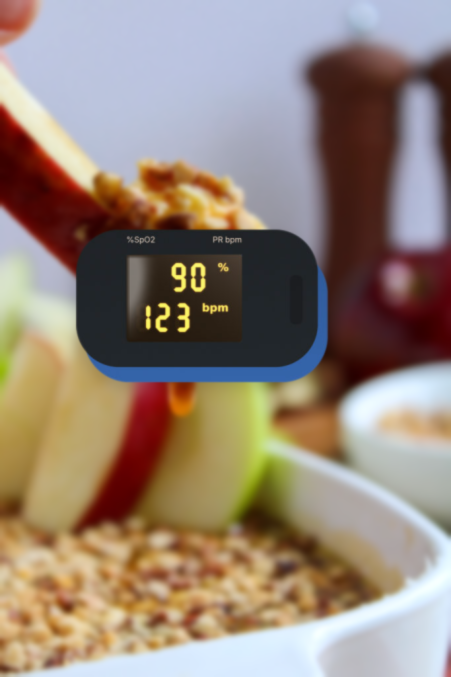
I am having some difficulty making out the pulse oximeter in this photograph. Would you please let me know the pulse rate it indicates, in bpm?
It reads 123 bpm
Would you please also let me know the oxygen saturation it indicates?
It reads 90 %
